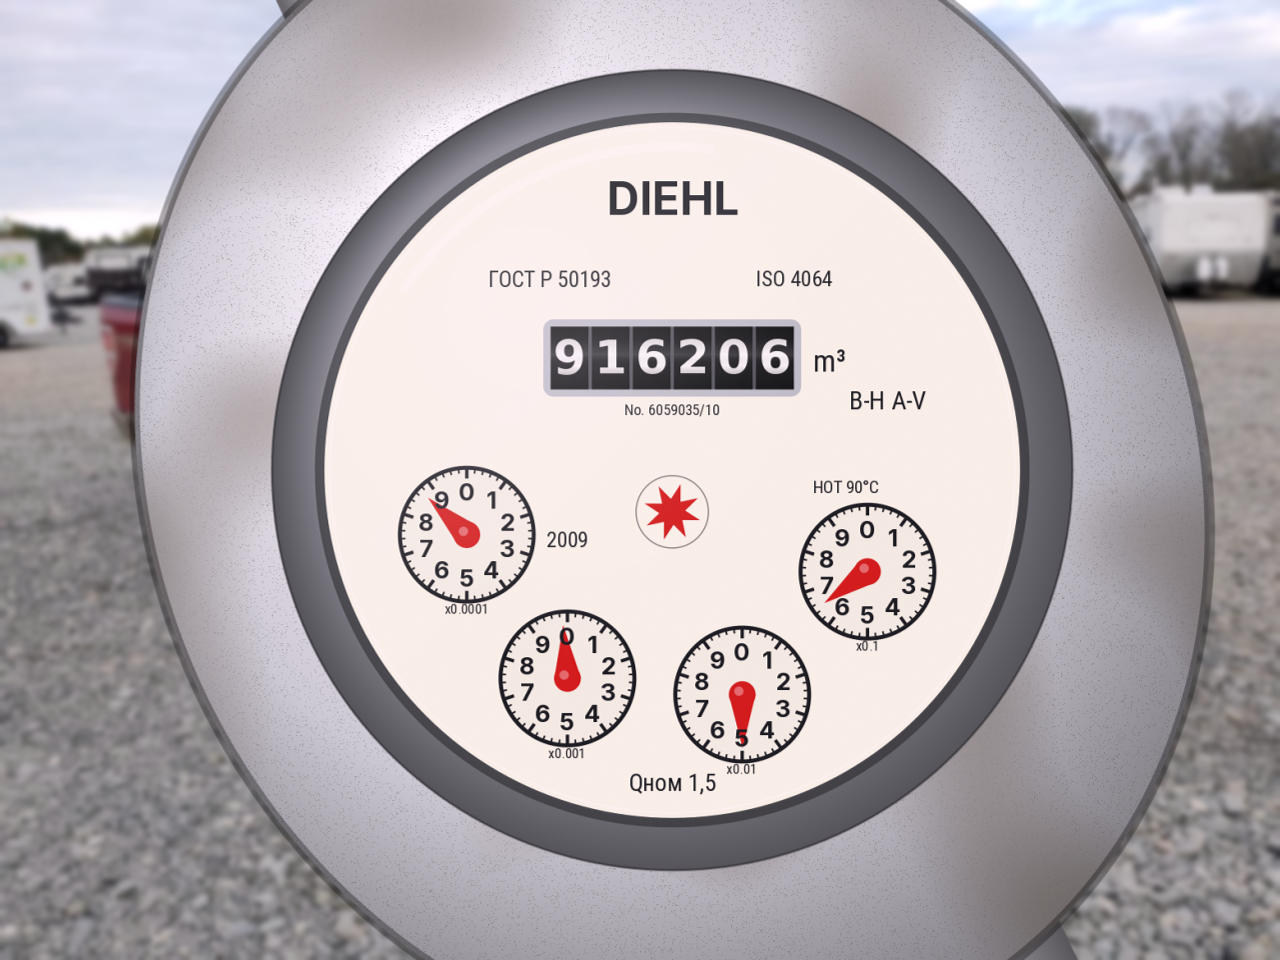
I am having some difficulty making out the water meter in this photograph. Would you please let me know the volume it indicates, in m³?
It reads 916206.6498 m³
